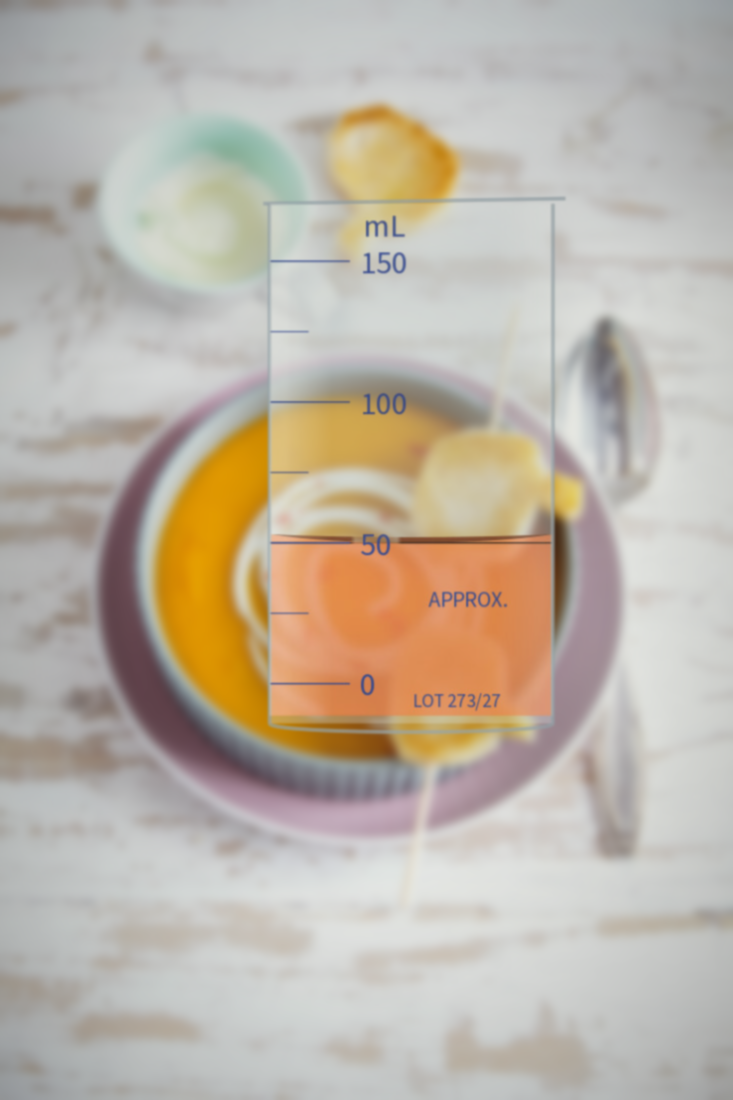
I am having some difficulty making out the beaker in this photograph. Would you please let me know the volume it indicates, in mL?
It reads 50 mL
